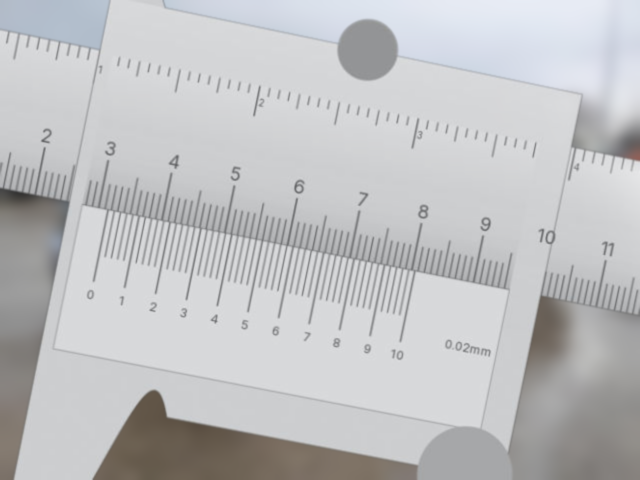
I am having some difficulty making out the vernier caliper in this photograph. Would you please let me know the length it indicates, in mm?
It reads 31.5 mm
